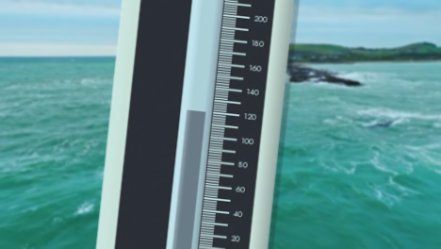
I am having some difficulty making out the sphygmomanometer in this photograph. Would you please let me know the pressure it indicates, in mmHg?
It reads 120 mmHg
